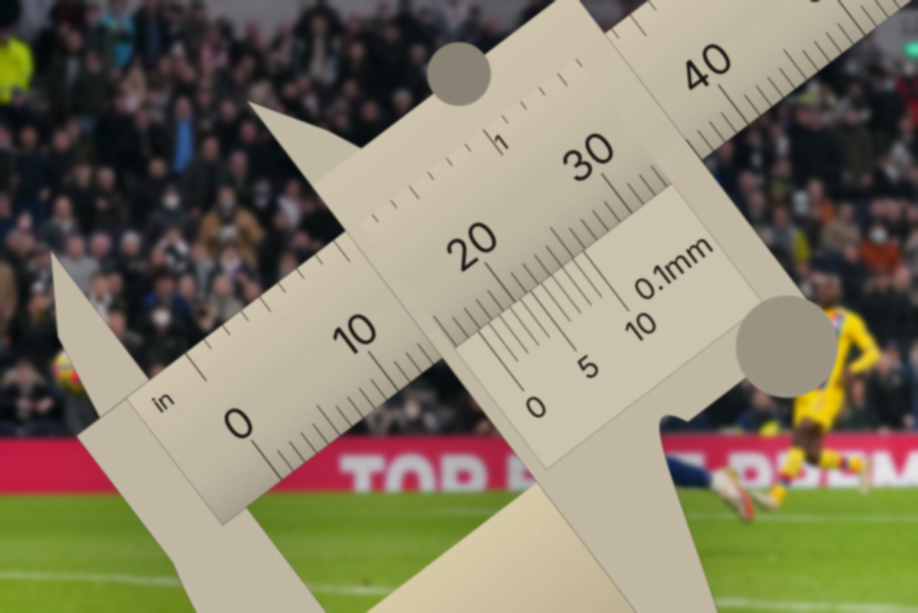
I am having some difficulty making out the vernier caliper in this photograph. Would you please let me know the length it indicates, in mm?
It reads 16.8 mm
